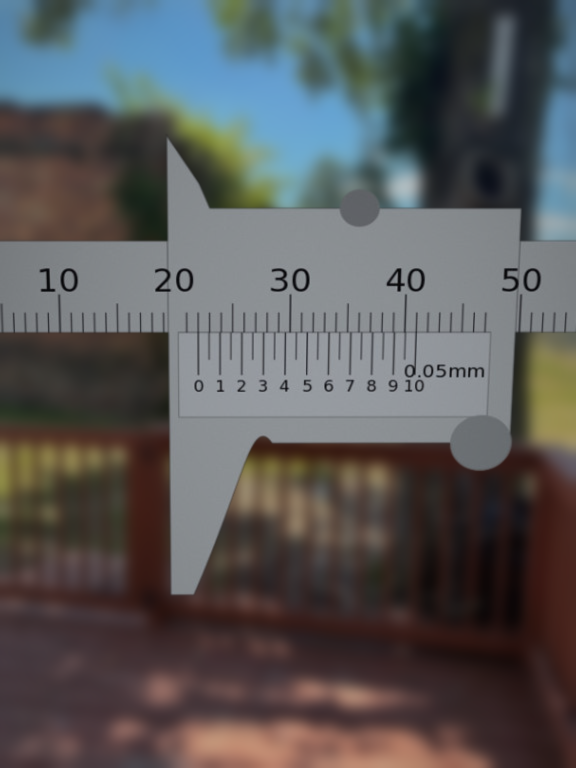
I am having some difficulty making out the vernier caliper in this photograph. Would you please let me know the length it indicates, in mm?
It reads 22.0 mm
